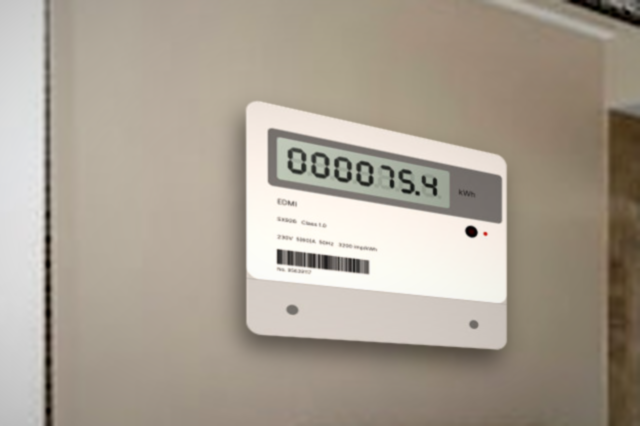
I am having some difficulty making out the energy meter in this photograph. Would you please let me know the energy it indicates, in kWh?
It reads 75.4 kWh
